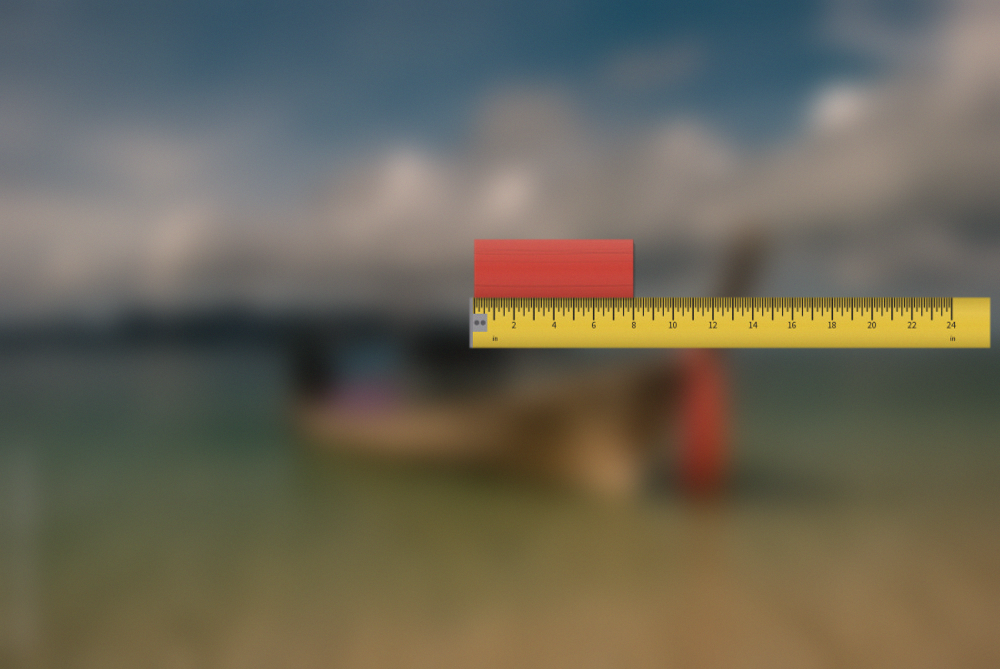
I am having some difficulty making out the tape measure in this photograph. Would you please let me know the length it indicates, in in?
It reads 8 in
